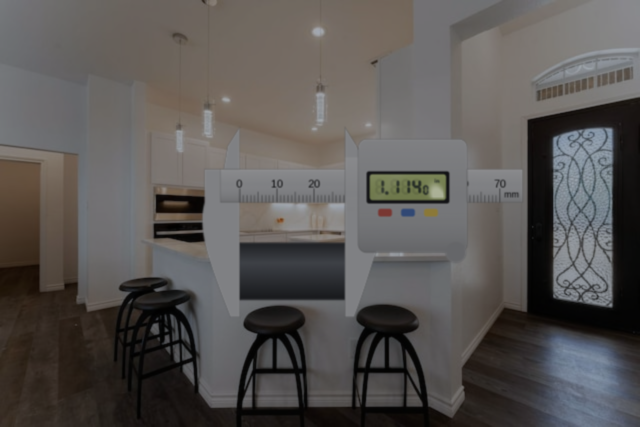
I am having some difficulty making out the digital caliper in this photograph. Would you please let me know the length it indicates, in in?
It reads 1.1140 in
